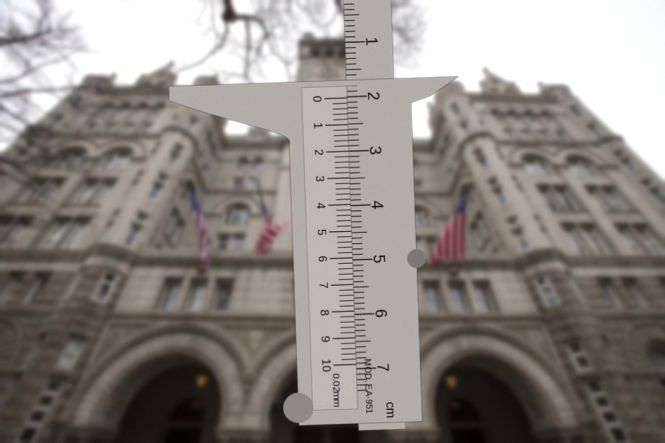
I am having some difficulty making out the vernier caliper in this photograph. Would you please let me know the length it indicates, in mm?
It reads 20.2 mm
